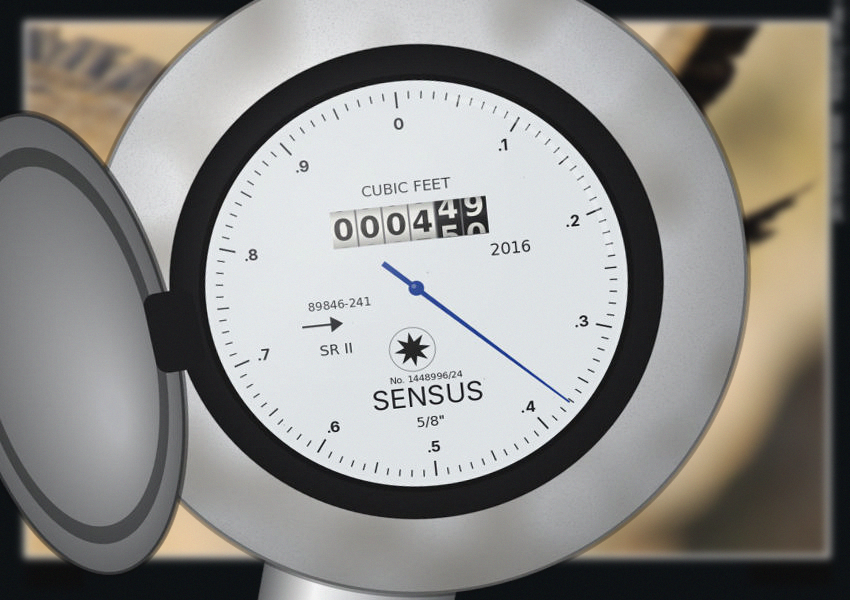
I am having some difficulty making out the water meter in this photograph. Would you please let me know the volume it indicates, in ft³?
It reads 449.37 ft³
